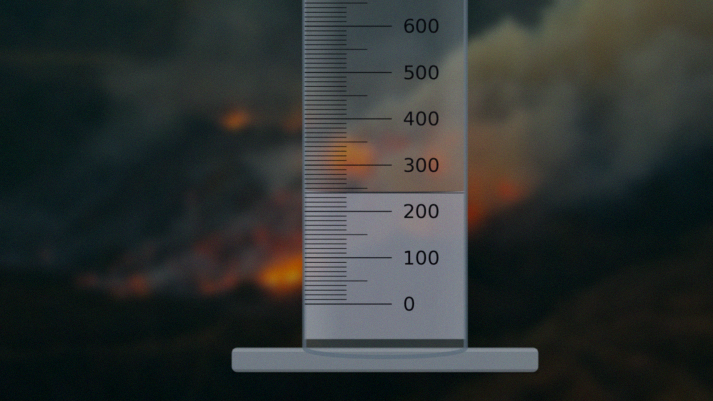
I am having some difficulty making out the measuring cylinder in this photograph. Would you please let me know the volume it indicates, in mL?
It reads 240 mL
